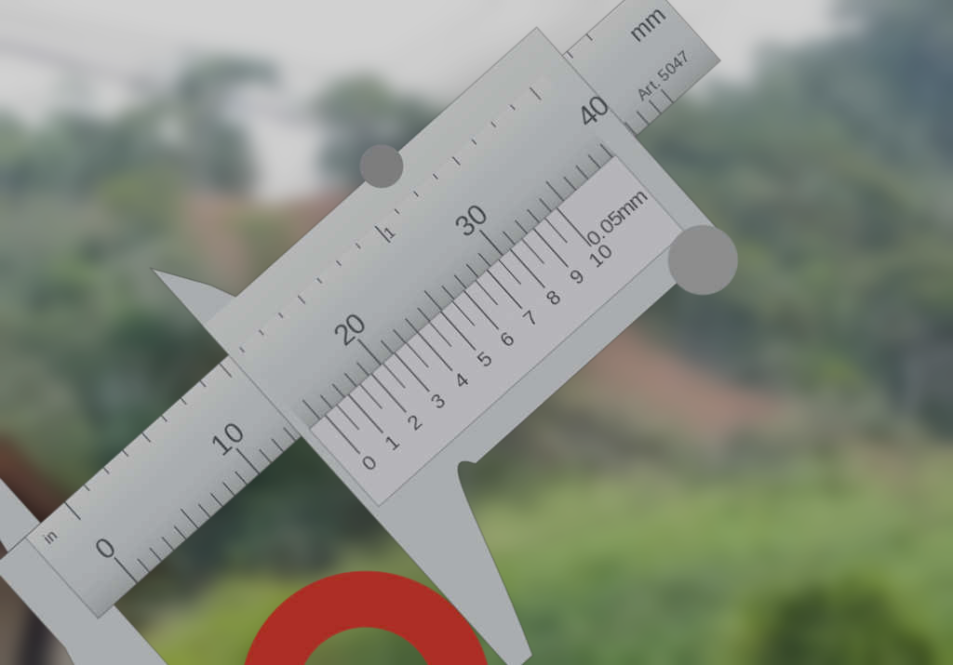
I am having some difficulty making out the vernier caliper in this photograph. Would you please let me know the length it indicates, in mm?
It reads 15.4 mm
